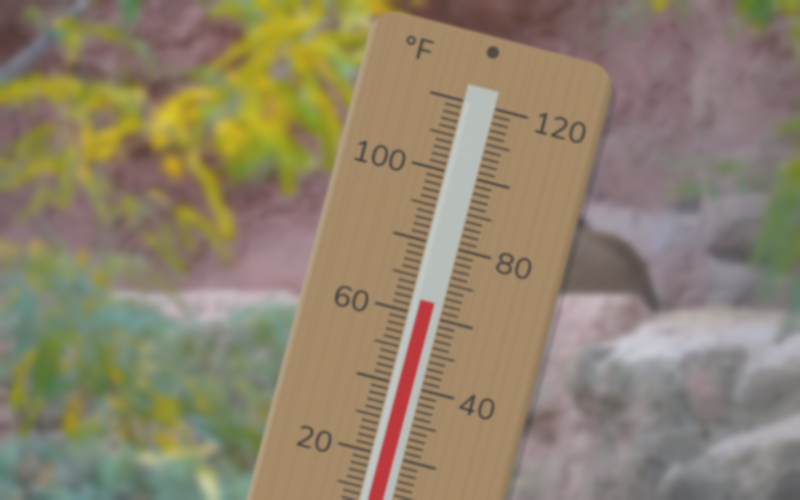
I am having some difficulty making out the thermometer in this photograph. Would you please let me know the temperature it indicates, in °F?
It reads 64 °F
